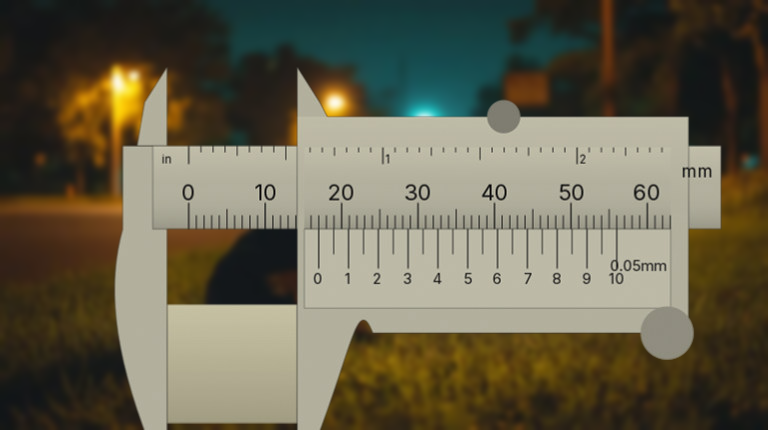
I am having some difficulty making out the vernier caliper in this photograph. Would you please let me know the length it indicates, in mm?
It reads 17.0 mm
